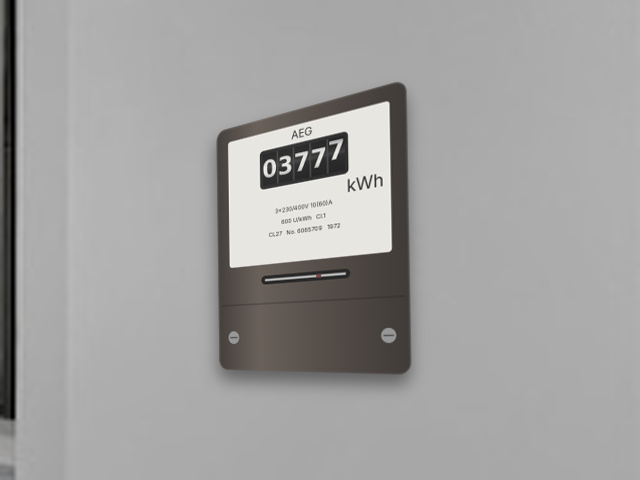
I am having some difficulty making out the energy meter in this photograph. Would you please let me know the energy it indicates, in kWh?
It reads 3777 kWh
